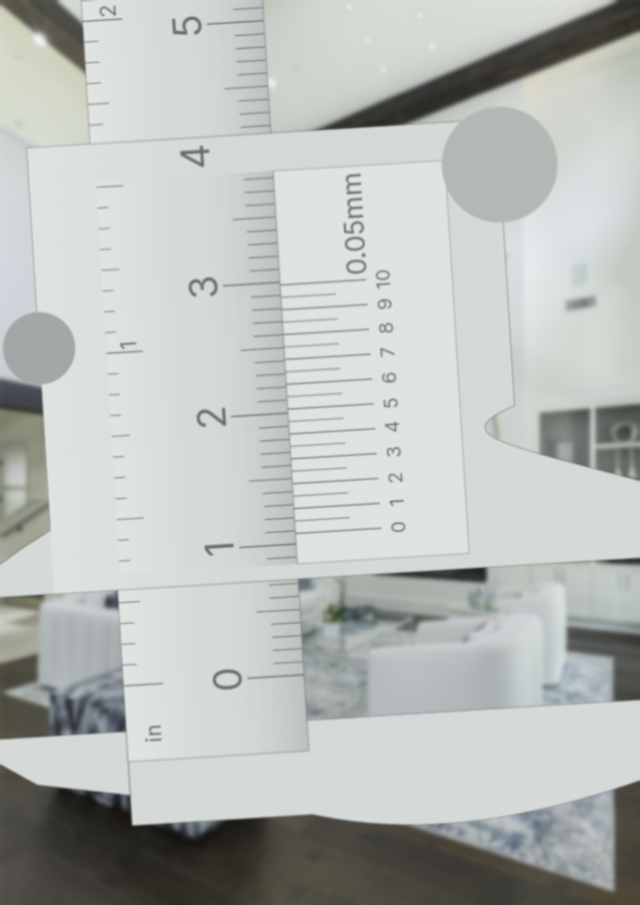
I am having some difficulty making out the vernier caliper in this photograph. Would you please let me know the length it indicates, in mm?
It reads 10.8 mm
